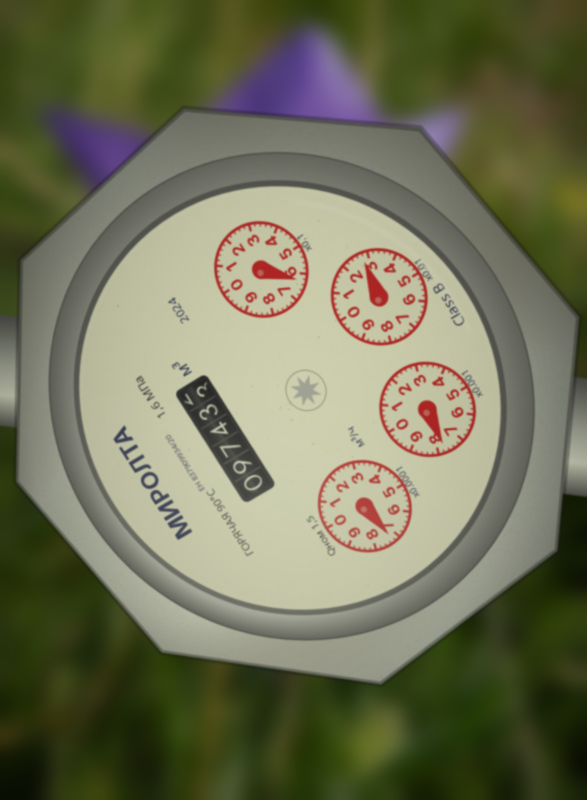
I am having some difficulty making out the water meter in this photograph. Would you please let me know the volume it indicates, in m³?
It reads 97432.6277 m³
